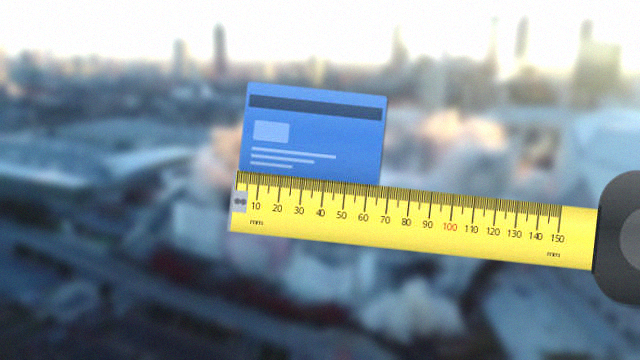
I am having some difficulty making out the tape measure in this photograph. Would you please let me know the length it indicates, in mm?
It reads 65 mm
